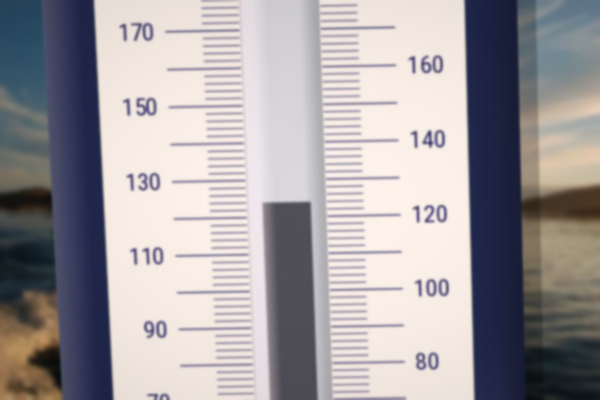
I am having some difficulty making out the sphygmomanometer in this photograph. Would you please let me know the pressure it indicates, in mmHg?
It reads 124 mmHg
